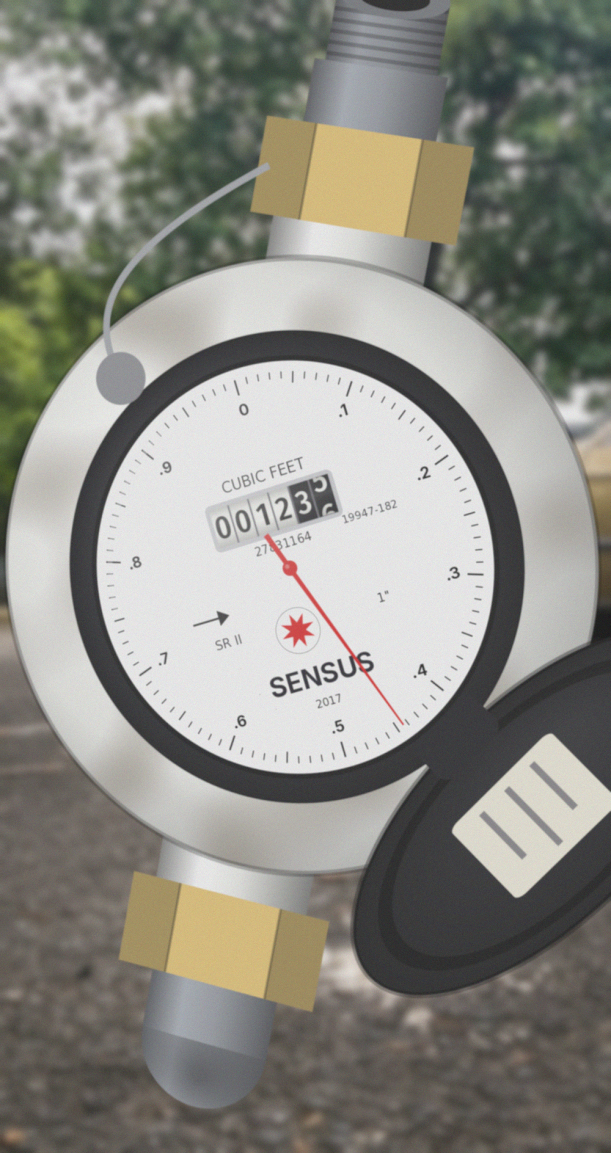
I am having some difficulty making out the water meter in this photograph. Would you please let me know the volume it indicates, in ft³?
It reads 1235.44 ft³
